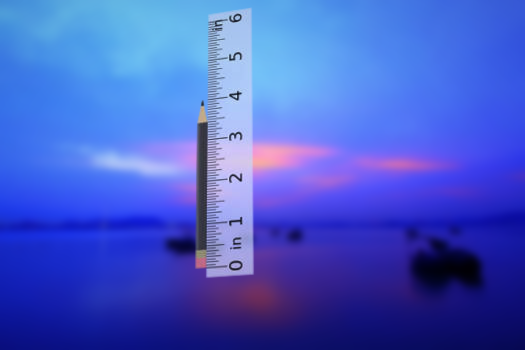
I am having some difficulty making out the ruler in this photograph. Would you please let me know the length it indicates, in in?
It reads 4 in
